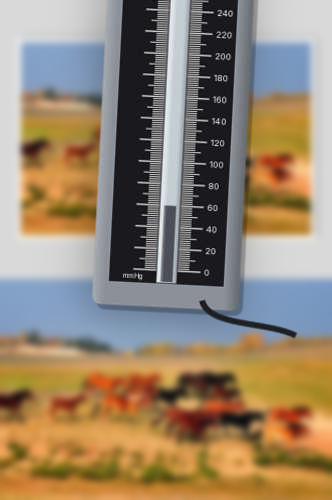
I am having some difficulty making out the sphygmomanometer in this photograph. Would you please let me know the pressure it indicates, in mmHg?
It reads 60 mmHg
